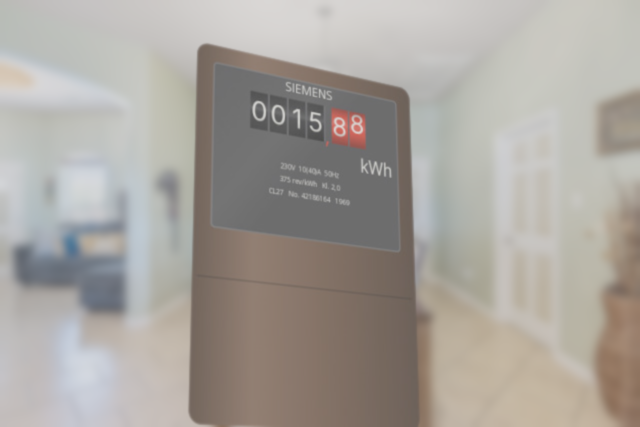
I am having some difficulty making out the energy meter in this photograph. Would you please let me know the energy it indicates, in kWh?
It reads 15.88 kWh
